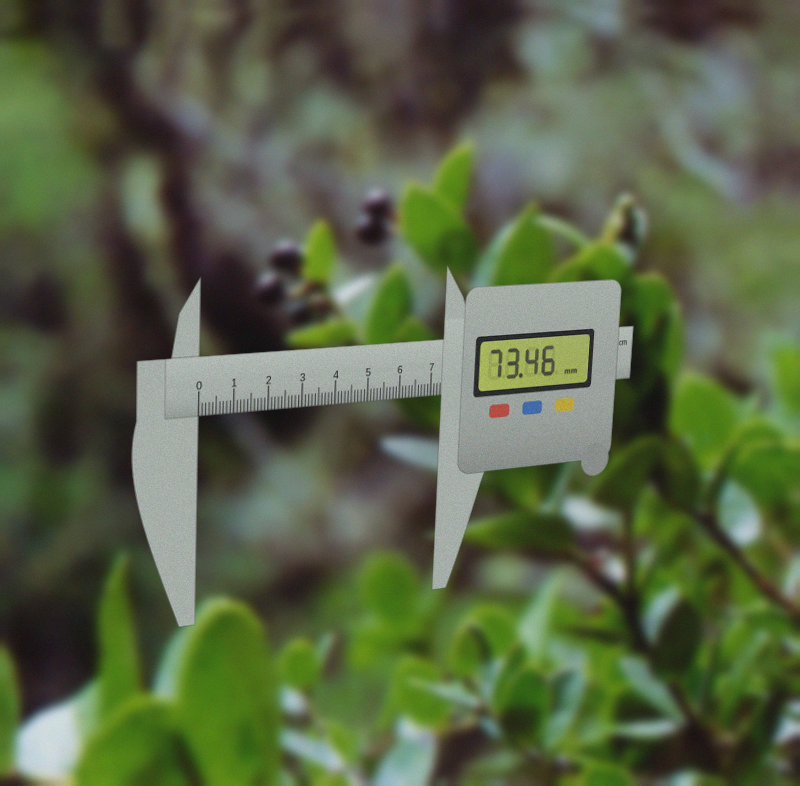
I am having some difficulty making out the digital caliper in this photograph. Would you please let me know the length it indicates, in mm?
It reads 73.46 mm
